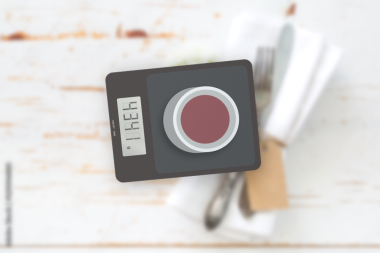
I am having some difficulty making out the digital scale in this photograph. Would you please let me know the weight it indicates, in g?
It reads 4341 g
